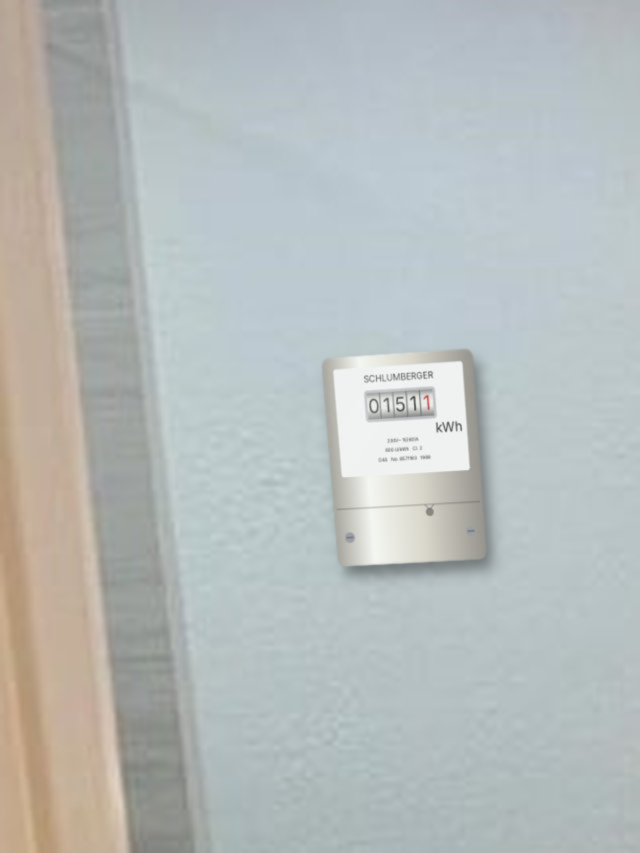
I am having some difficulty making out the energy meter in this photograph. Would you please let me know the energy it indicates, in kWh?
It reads 151.1 kWh
